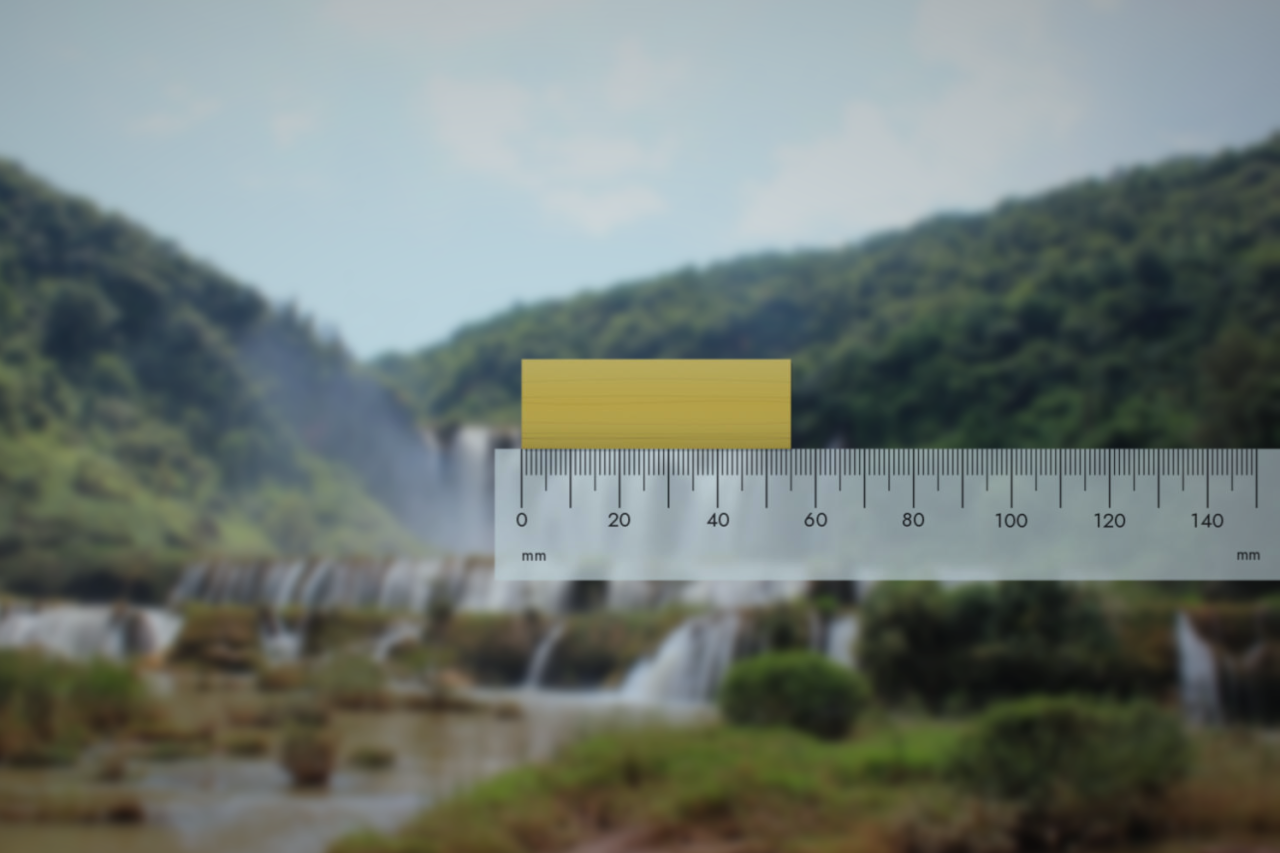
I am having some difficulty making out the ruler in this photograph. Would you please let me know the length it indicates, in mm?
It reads 55 mm
